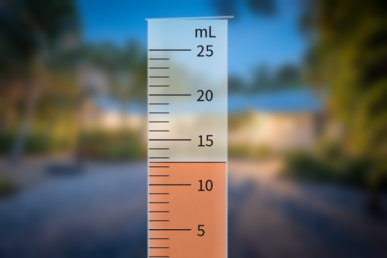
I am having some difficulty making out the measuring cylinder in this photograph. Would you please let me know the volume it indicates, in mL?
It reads 12.5 mL
